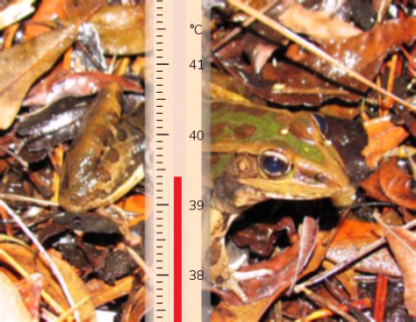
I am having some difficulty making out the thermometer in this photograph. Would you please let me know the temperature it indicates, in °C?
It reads 39.4 °C
